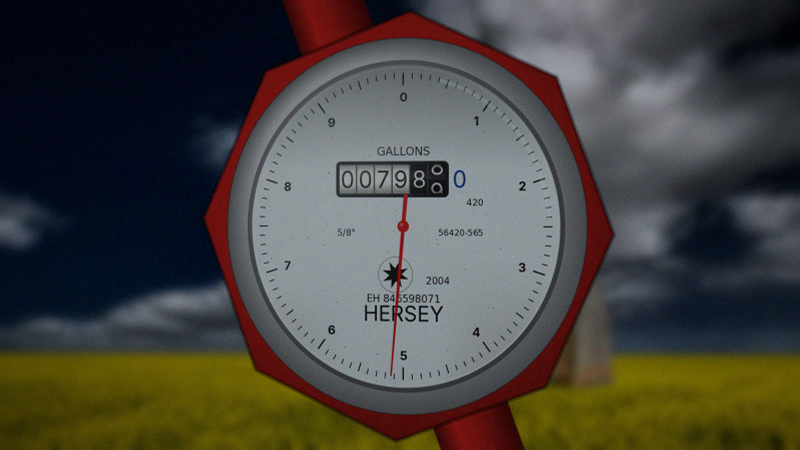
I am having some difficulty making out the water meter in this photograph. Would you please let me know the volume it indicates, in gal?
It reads 79885.1 gal
